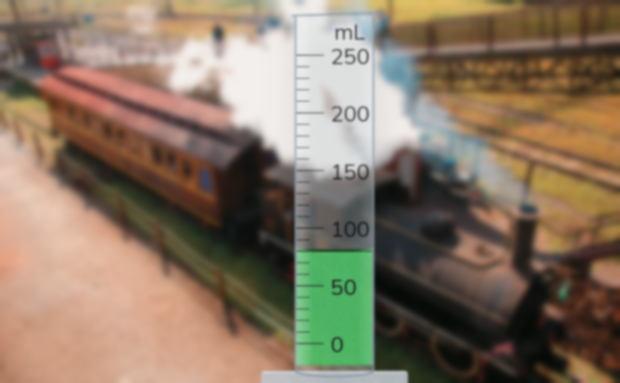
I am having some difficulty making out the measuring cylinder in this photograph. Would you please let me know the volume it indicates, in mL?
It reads 80 mL
